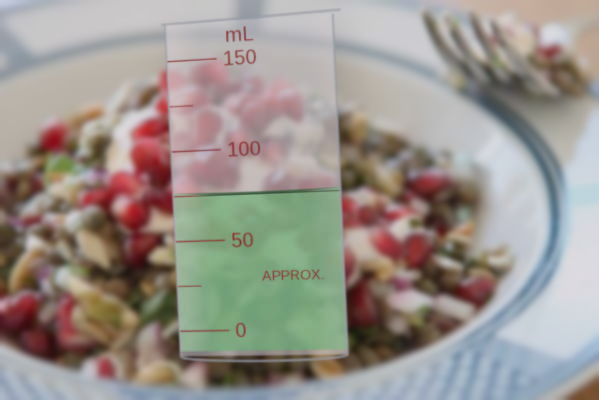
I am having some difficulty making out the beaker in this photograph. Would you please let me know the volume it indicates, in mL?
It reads 75 mL
